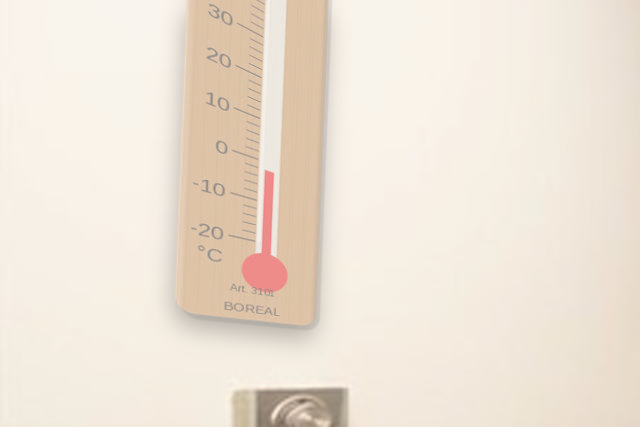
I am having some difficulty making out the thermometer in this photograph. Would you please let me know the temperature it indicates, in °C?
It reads -2 °C
